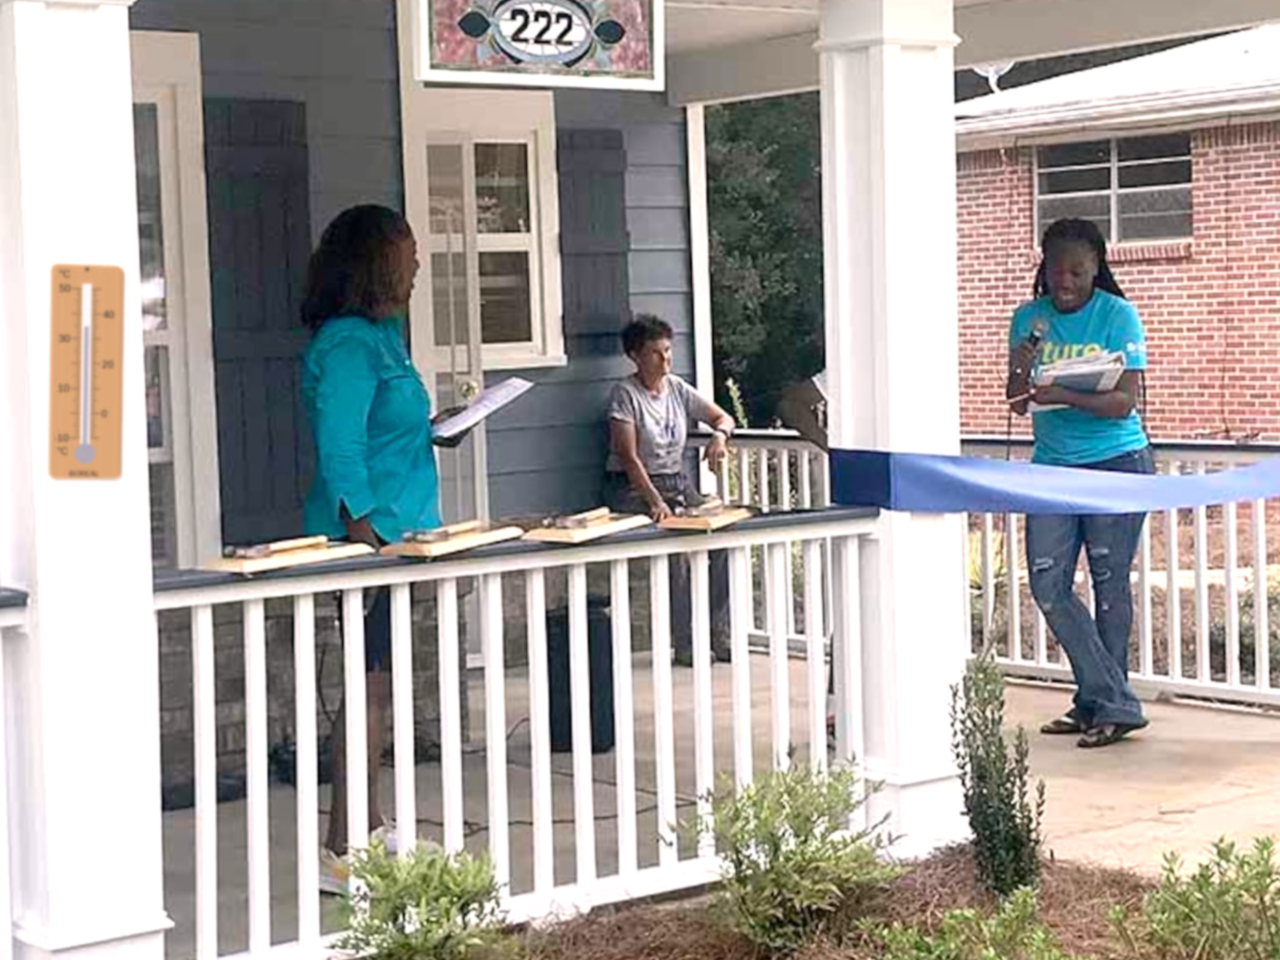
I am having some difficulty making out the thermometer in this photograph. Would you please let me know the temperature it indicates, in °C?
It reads 35 °C
